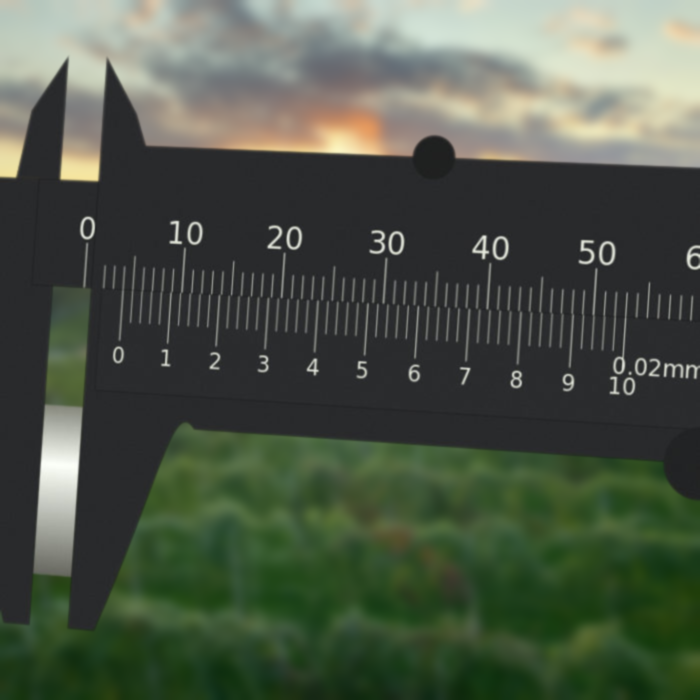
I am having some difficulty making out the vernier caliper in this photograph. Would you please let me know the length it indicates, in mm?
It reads 4.0 mm
